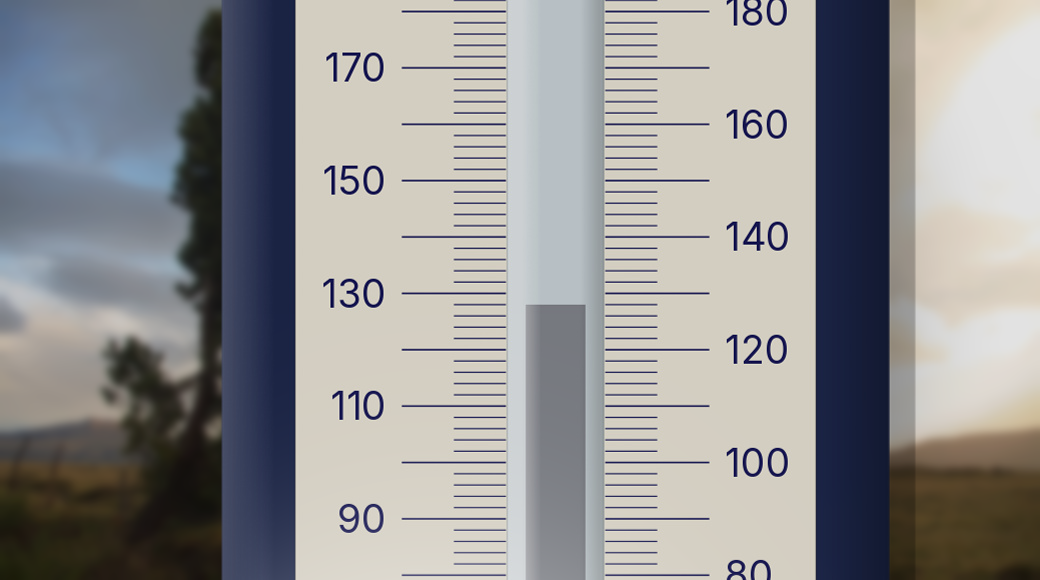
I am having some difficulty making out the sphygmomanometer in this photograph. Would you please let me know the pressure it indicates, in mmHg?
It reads 128 mmHg
